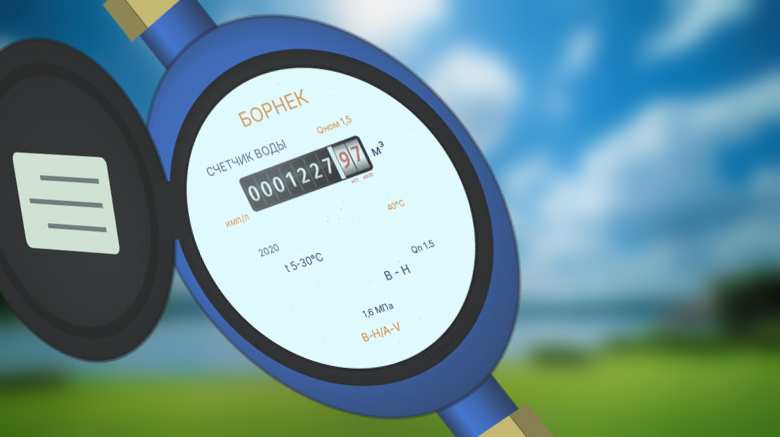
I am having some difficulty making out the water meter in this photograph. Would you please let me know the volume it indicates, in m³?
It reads 1227.97 m³
